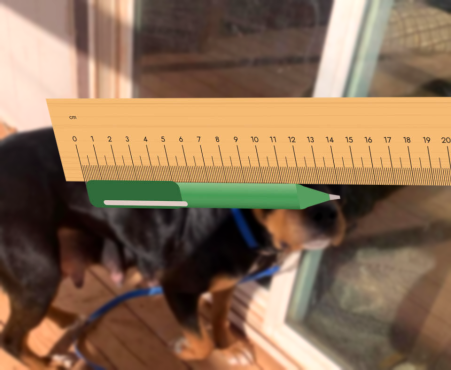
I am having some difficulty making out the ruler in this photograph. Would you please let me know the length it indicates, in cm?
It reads 14 cm
